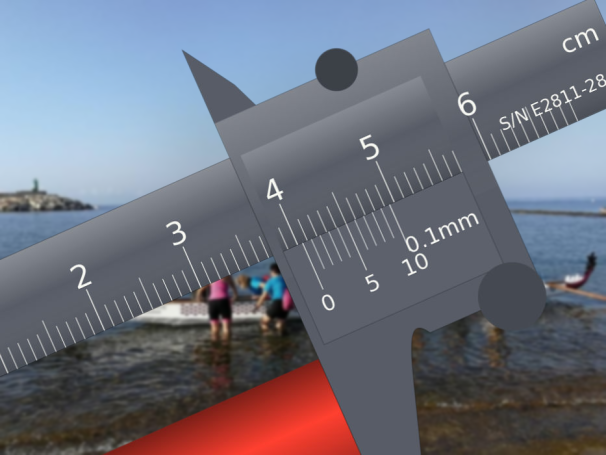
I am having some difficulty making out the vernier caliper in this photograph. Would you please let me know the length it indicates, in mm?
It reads 40.5 mm
